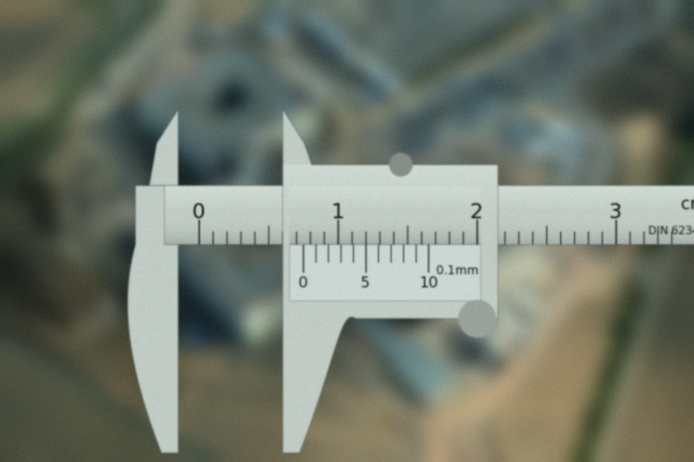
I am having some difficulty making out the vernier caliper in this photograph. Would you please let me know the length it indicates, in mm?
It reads 7.5 mm
